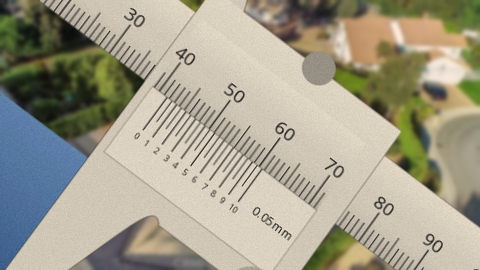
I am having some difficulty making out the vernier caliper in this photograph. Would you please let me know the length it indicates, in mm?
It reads 41.6 mm
